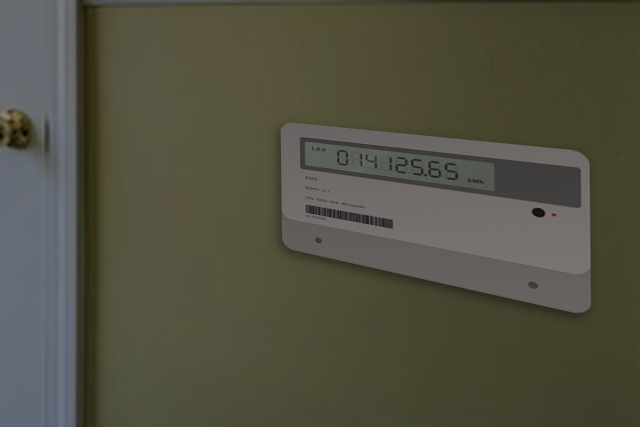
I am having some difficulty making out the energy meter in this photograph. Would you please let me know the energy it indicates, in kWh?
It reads 14125.65 kWh
